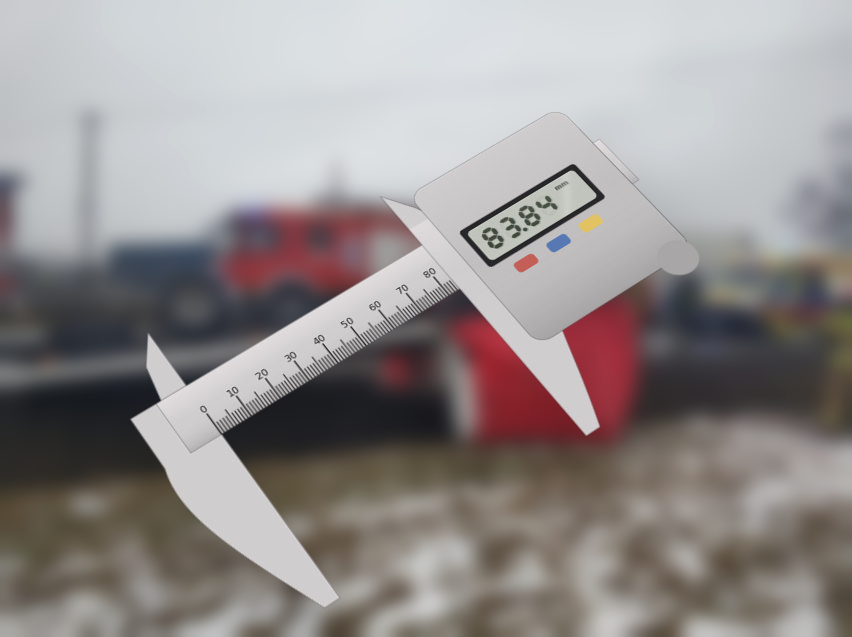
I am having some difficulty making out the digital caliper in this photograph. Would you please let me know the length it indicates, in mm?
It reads 83.84 mm
